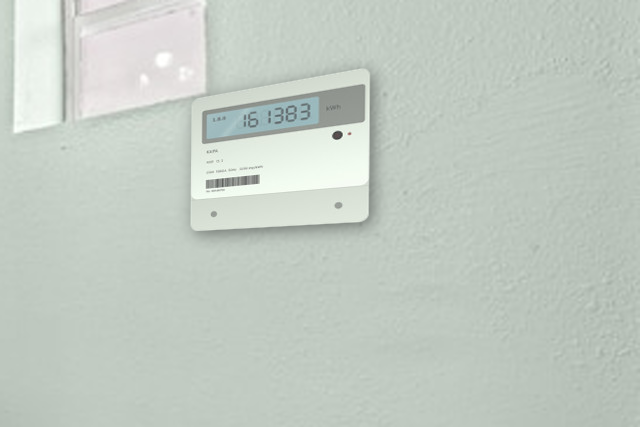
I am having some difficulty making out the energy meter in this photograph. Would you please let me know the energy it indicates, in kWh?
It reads 161383 kWh
